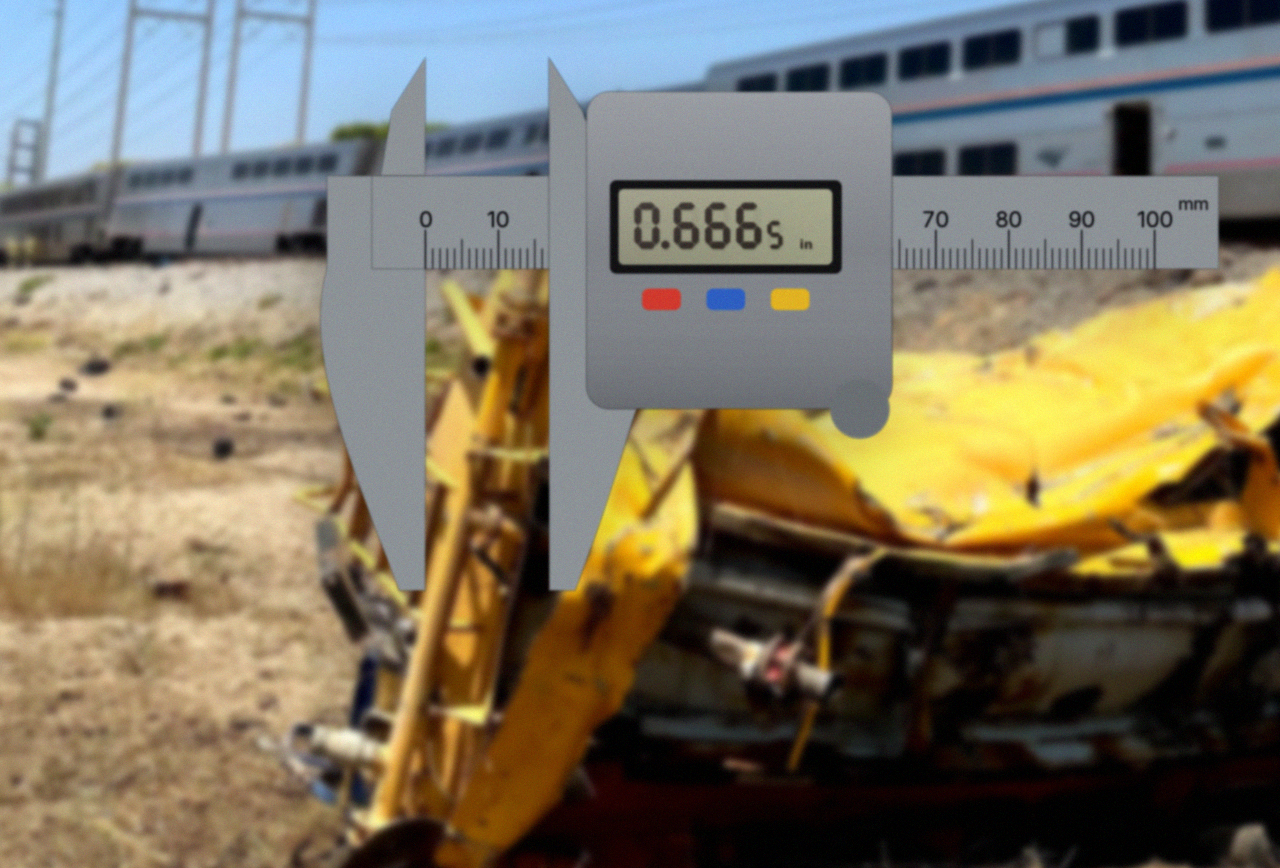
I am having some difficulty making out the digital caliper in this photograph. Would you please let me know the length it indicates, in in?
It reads 0.6665 in
